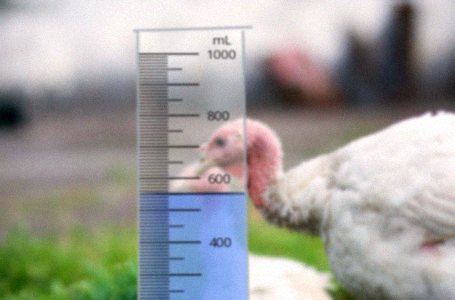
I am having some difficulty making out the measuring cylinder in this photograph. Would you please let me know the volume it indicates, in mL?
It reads 550 mL
